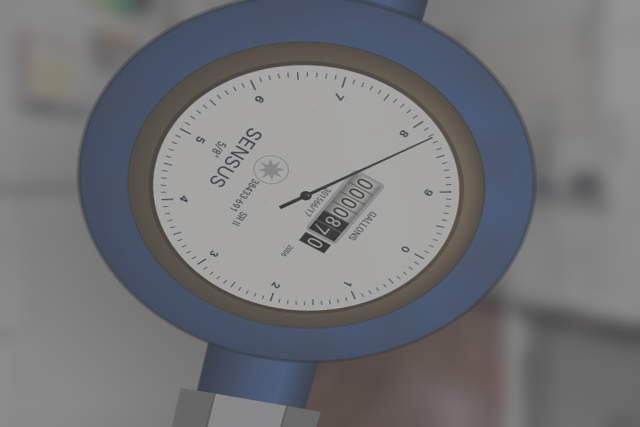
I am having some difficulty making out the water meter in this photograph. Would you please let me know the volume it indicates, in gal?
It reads 868.2 gal
